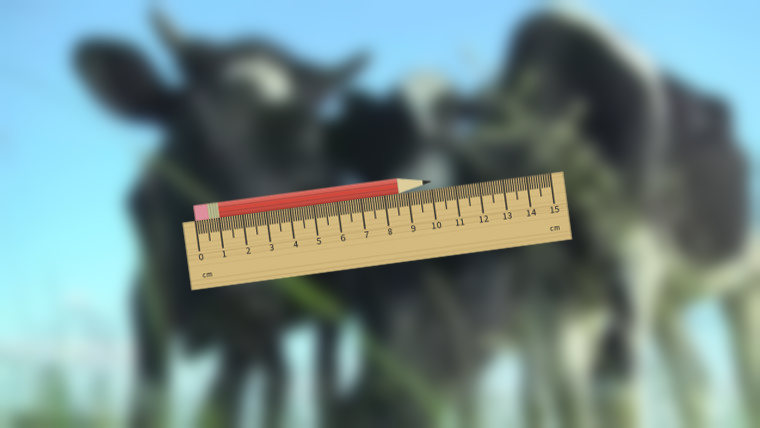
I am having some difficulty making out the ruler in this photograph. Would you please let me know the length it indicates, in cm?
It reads 10 cm
